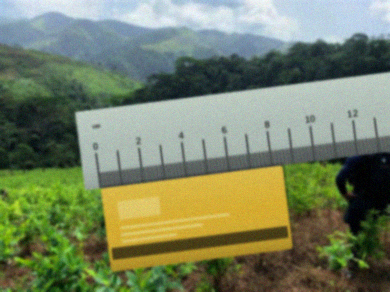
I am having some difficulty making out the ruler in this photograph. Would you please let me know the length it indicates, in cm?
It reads 8.5 cm
